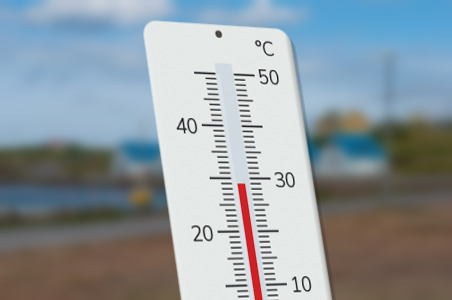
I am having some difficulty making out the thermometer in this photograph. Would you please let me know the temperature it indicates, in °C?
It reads 29 °C
